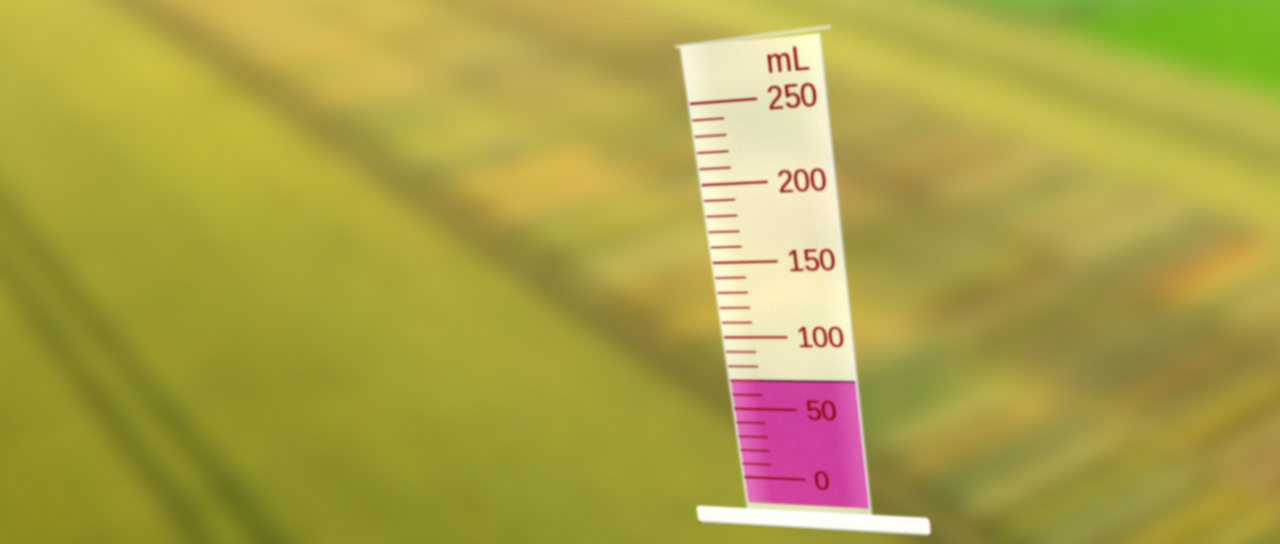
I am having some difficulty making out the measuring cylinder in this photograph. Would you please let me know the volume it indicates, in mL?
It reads 70 mL
